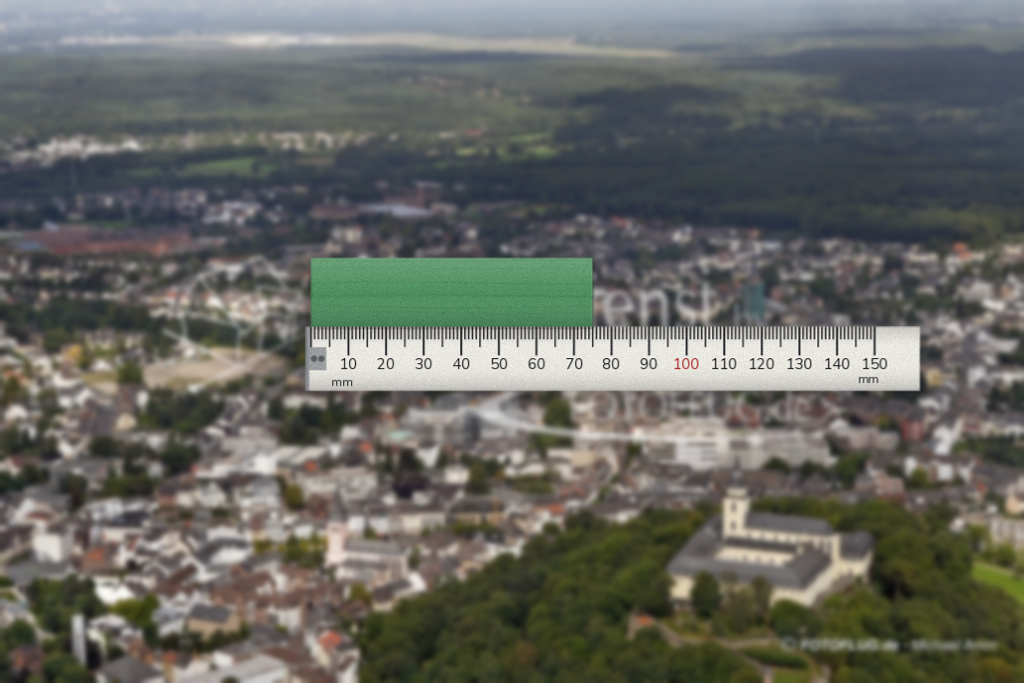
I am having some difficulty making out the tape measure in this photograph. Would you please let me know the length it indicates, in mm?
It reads 75 mm
